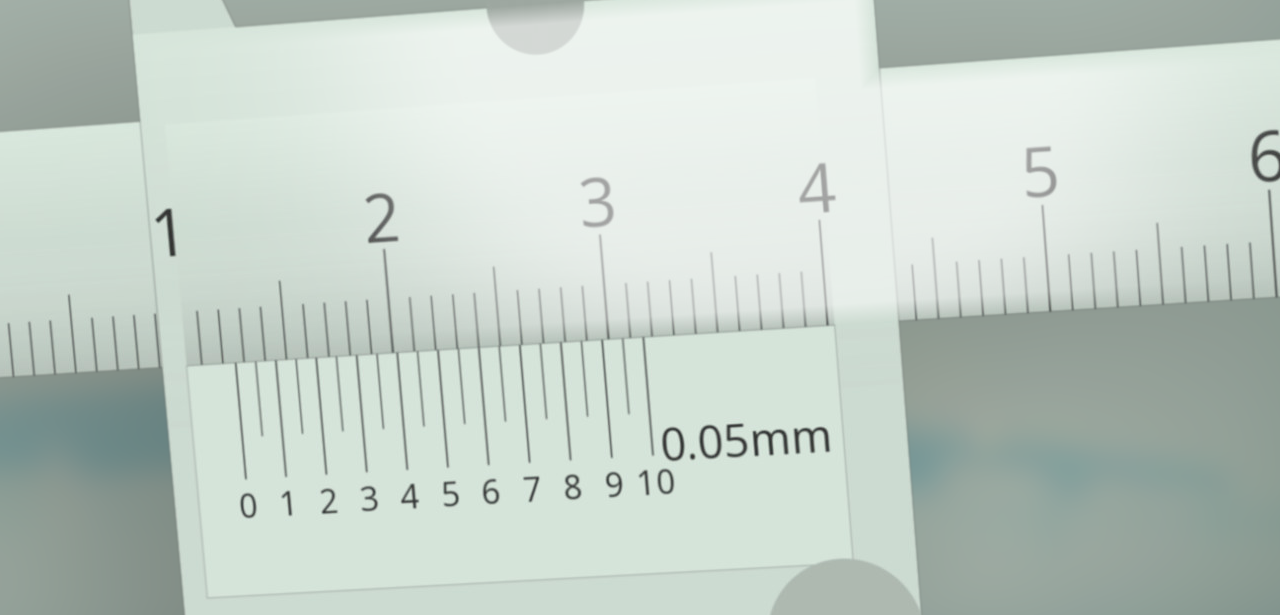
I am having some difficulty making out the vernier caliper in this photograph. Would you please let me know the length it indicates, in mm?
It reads 12.6 mm
